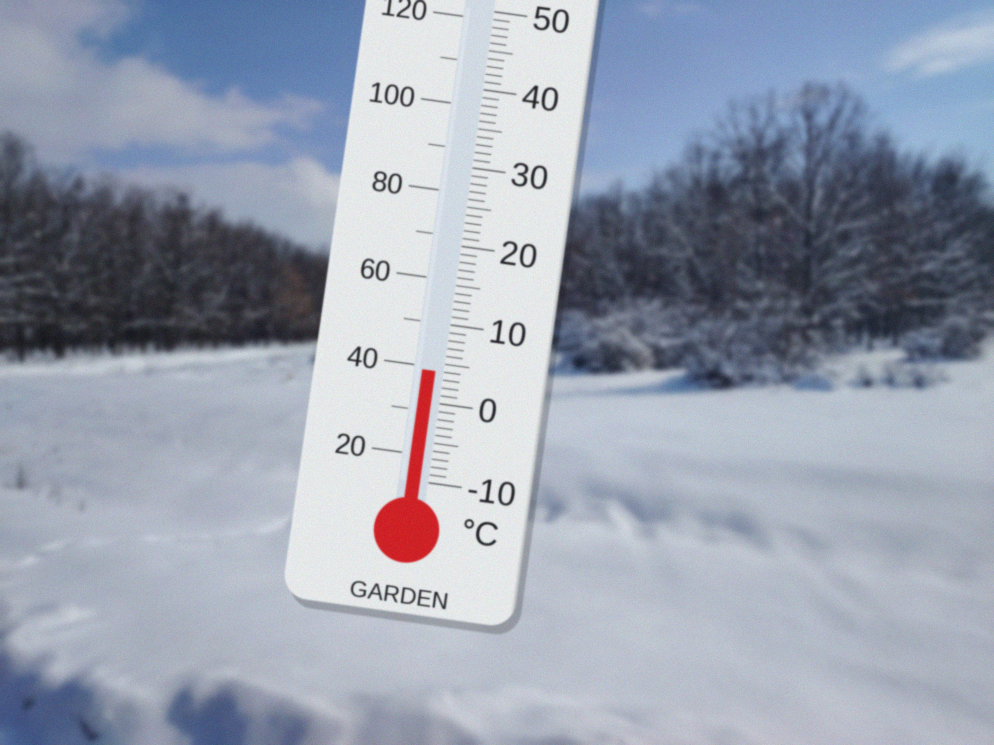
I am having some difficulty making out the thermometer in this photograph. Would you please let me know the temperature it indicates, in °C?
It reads 4 °C
